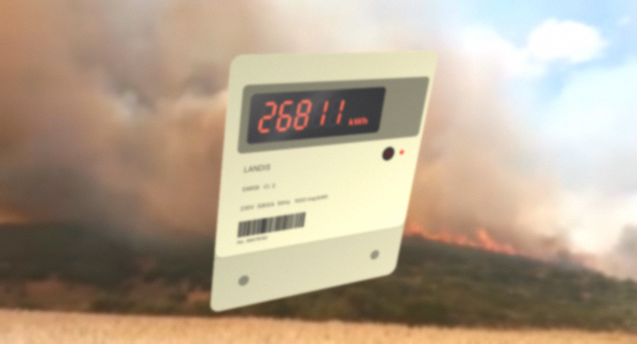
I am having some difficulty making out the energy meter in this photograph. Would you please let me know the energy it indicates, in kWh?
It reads 26811 kWh
